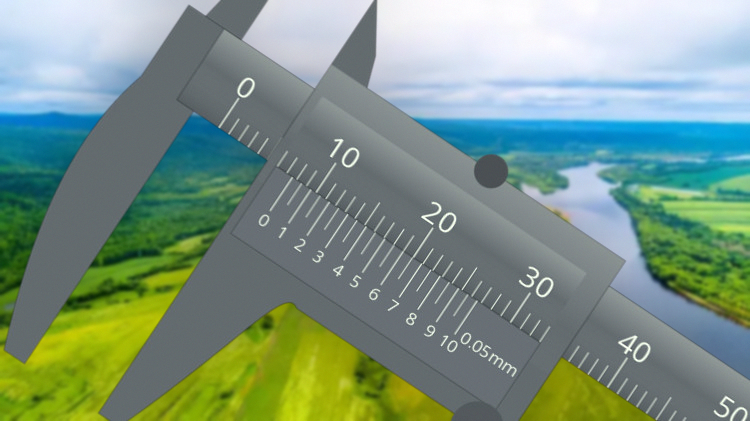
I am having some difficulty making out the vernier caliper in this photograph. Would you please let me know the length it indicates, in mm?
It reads 7.6 mm
